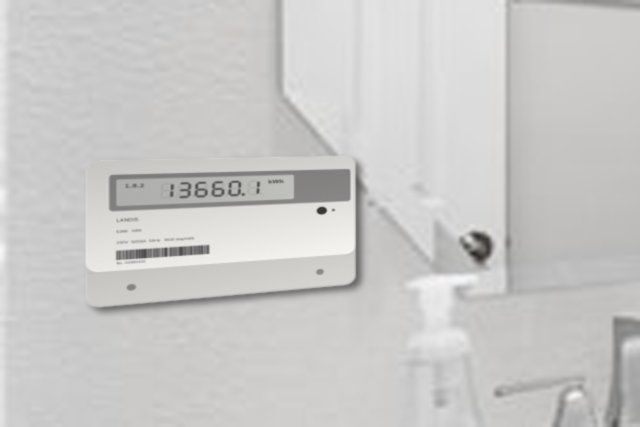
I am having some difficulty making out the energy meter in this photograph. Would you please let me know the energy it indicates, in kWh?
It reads 13660.1 kWh
